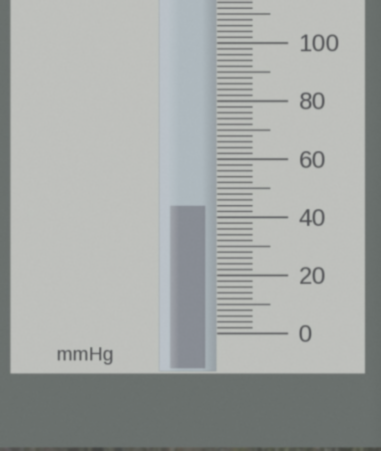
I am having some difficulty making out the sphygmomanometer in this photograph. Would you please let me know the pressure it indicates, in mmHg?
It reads 44 mmHg
